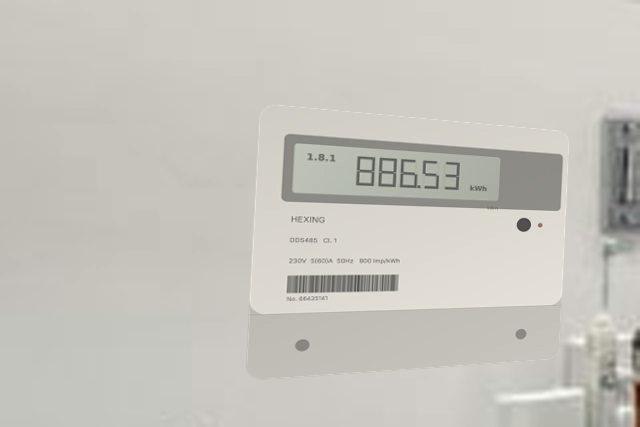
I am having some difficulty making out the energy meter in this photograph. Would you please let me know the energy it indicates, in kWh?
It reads 886.53 kWh
